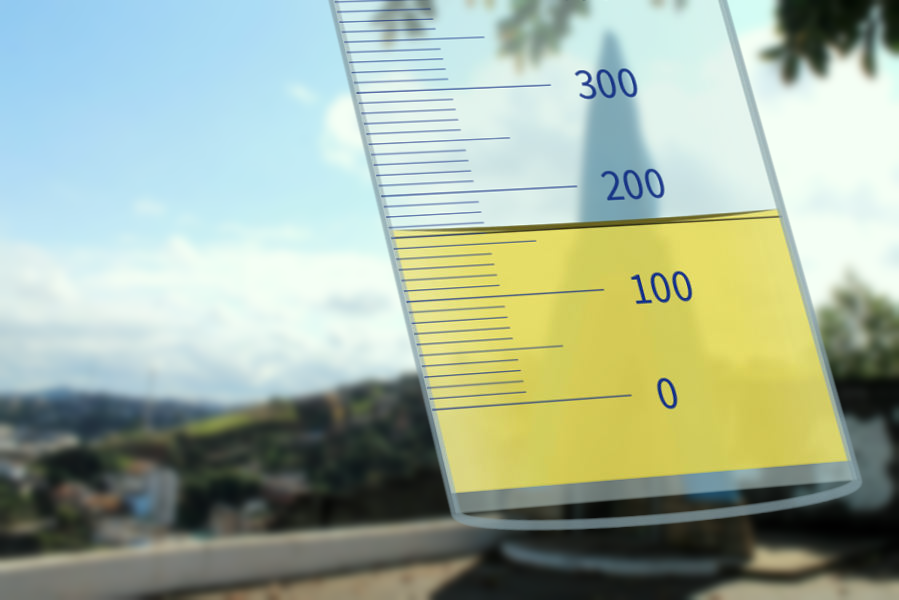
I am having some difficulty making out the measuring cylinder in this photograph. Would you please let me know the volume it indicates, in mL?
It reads 160 mL
